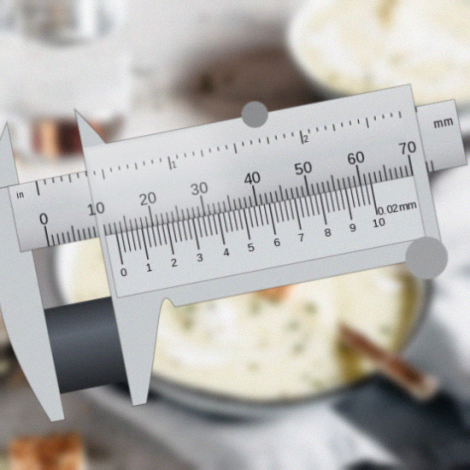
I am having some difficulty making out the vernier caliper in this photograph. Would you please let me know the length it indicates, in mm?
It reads 13.0 mm
